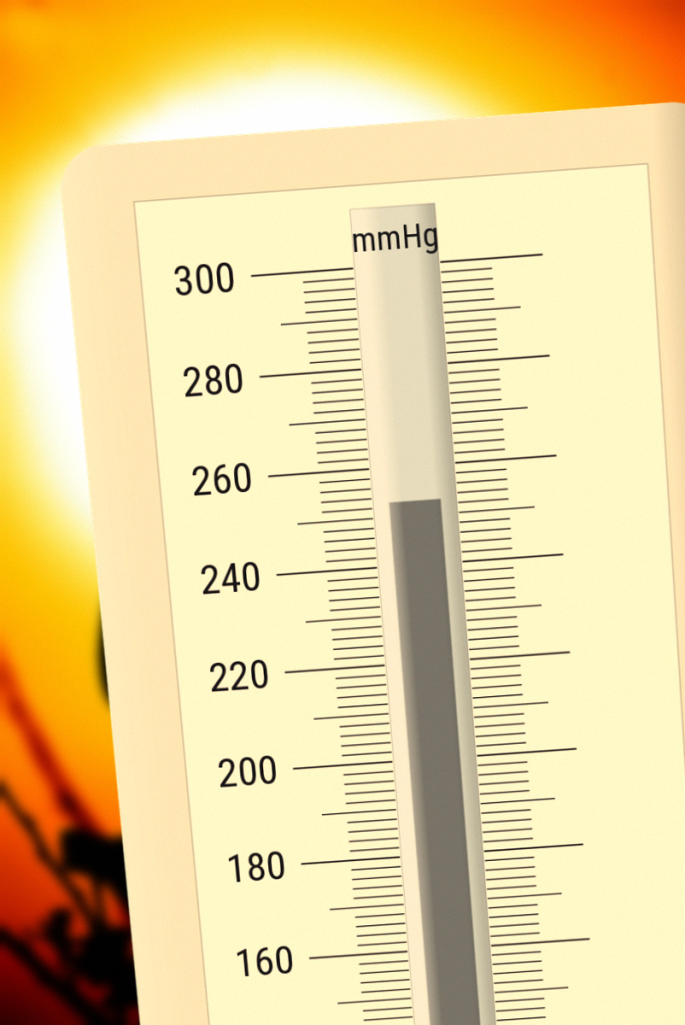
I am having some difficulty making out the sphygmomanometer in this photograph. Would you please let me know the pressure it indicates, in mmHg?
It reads 253 mmHg
